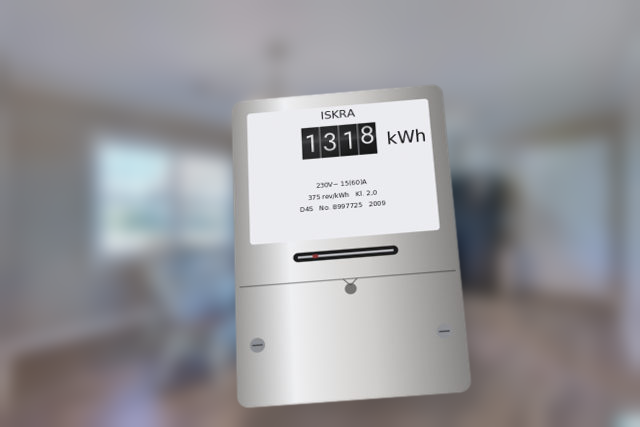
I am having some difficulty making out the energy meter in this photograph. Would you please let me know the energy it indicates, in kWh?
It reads 1318 kWh
